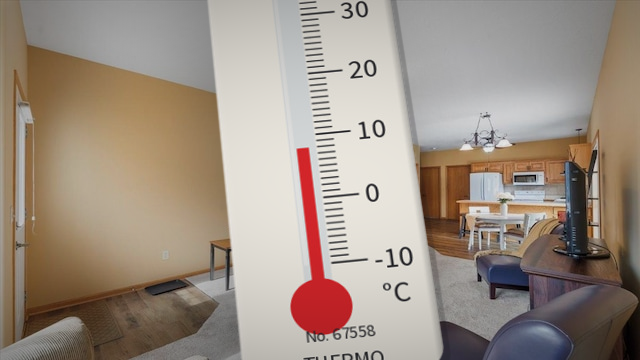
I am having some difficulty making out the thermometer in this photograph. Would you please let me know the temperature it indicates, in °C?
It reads 8 °C
